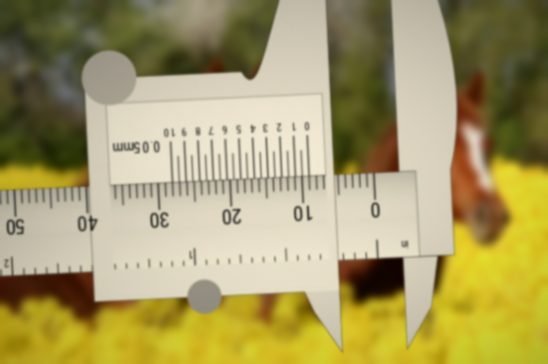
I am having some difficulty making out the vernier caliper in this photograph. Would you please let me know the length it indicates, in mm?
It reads 9.0 mm
